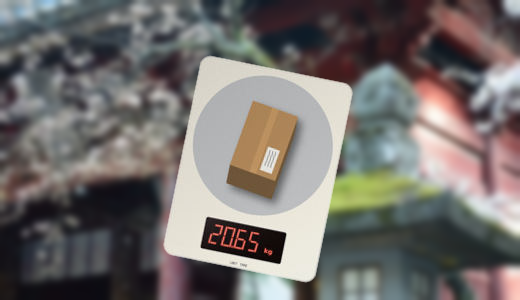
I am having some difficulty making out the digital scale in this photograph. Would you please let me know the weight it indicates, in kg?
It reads 20.65 kg
